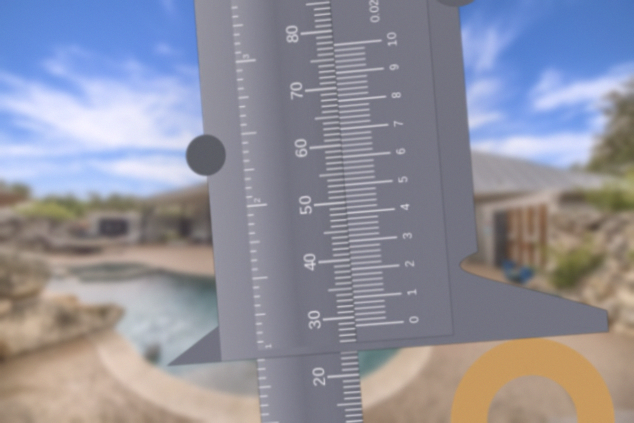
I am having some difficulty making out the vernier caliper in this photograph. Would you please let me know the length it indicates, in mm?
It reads 28.5 mm
